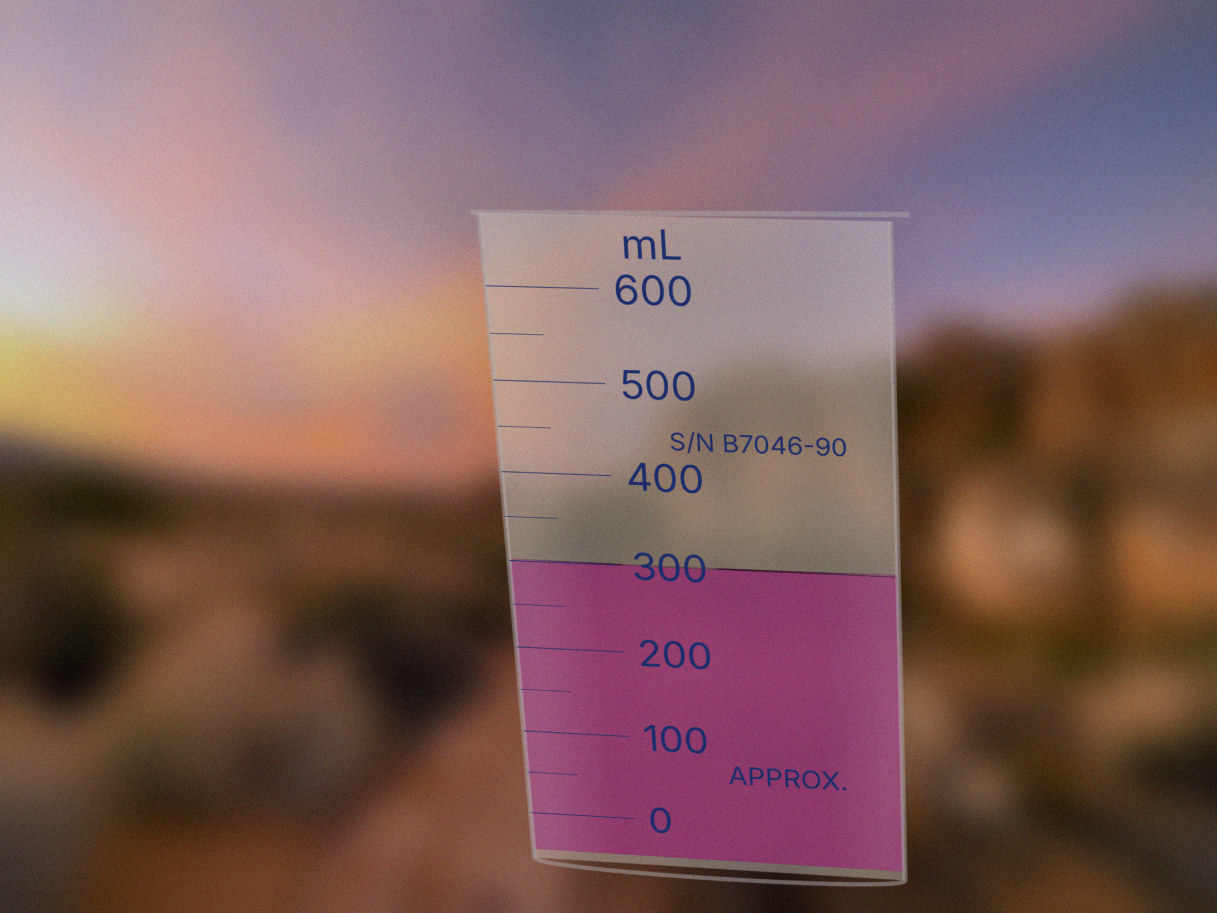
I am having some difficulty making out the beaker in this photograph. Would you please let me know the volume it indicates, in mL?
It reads 300 mL
